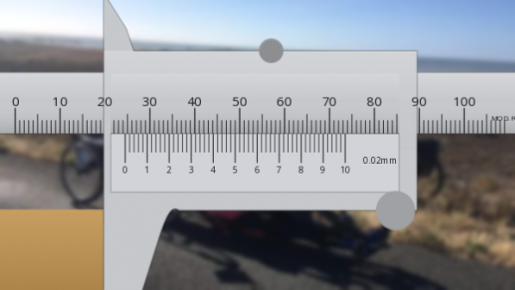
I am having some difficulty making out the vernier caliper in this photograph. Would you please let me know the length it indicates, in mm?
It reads 24.5 mm
